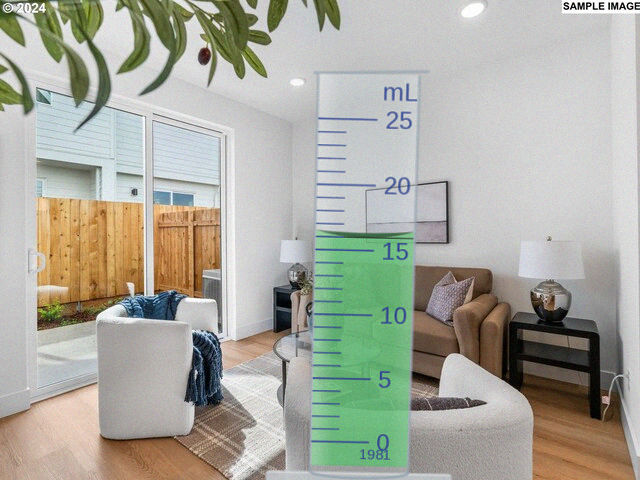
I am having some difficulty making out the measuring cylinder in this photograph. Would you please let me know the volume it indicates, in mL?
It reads 16 mL
